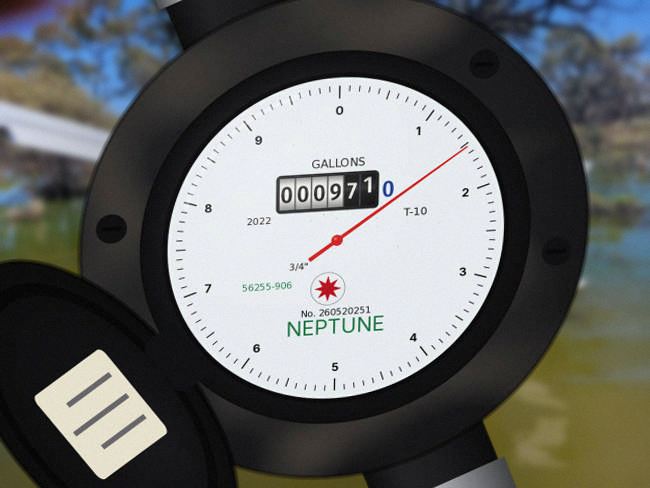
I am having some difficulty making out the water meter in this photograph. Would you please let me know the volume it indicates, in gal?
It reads 9711.5 gal
